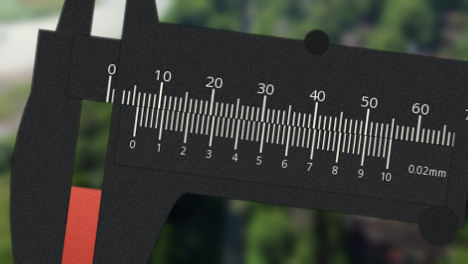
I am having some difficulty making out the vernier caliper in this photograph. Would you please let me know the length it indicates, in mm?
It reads 6.0 mm
